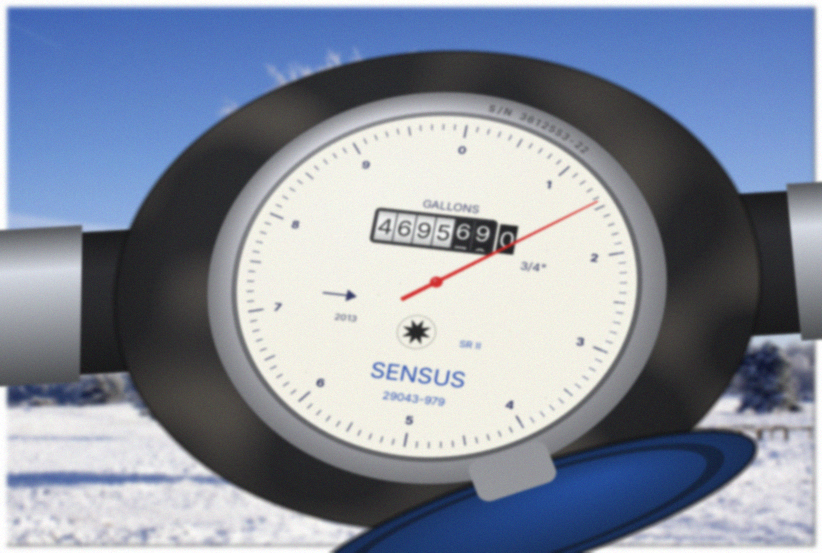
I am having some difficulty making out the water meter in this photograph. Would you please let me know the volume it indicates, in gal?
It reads 4695691.4 gal
